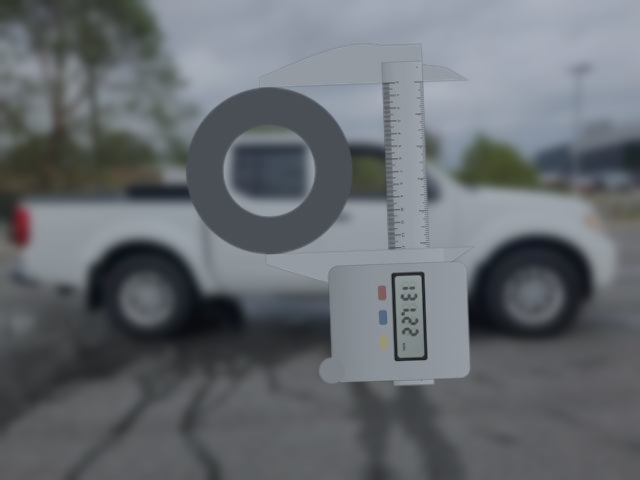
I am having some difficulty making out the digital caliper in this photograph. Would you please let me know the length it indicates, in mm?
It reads 131.22 mm
